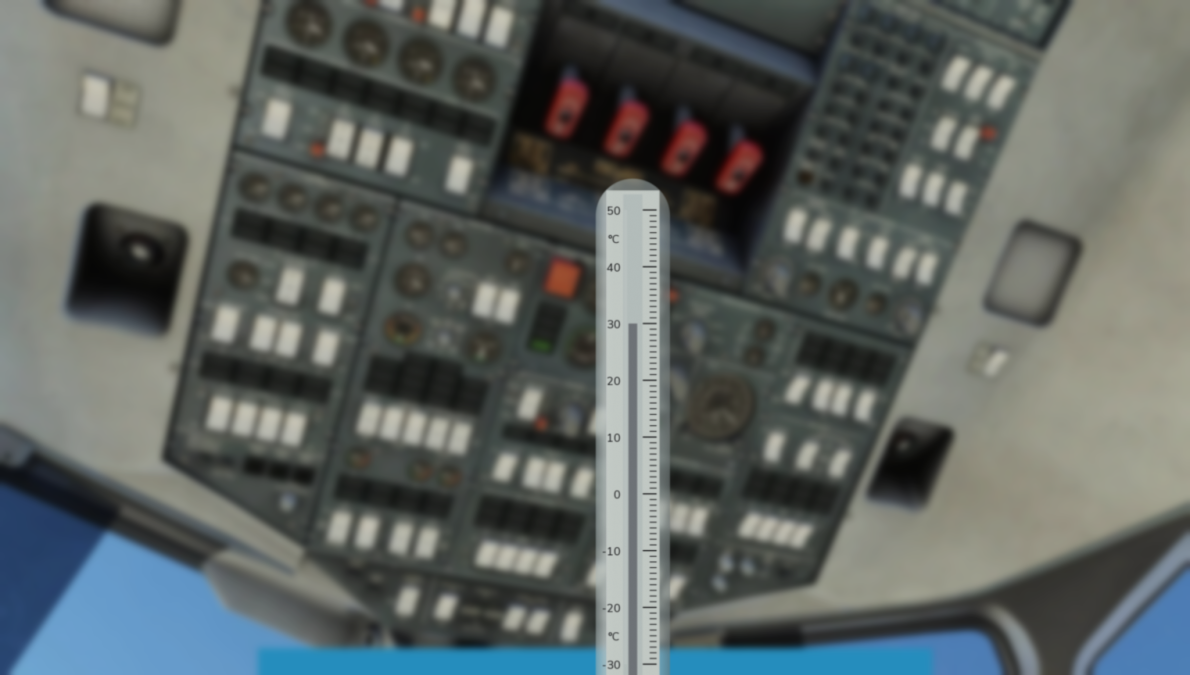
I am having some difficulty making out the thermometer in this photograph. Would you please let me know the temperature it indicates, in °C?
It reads 30 °C
